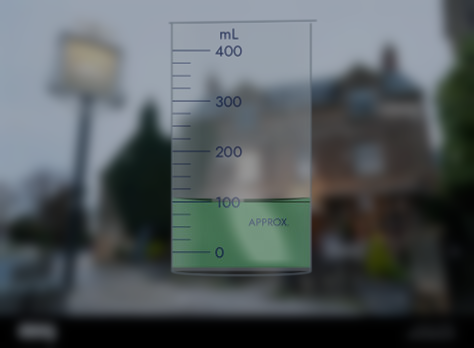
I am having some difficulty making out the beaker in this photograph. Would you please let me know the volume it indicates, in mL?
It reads 100 mL
